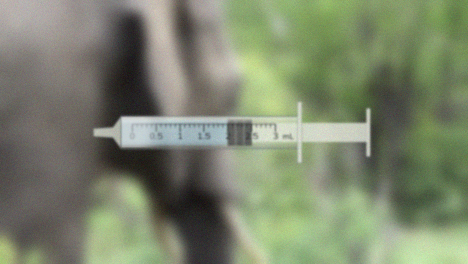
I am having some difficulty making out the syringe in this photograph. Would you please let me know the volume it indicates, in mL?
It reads 2 mL
